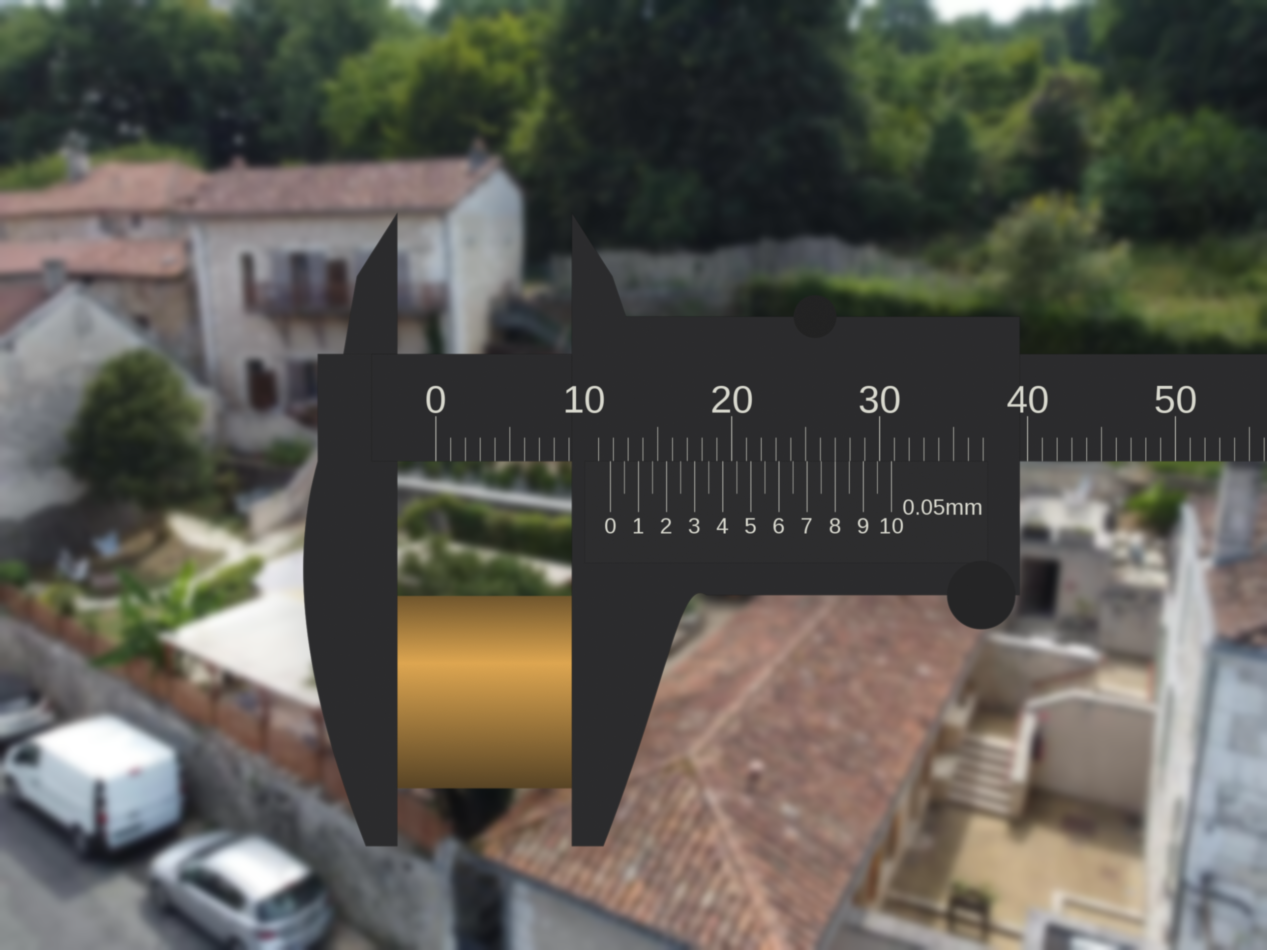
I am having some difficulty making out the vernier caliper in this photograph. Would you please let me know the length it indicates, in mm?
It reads 11.8 mm
